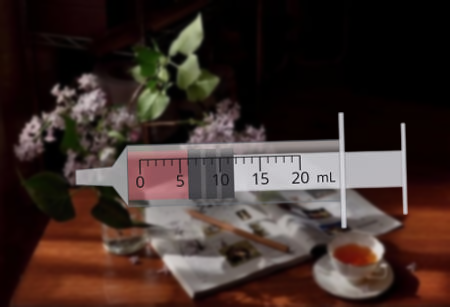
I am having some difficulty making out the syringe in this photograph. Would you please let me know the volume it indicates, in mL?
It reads 6 mL
